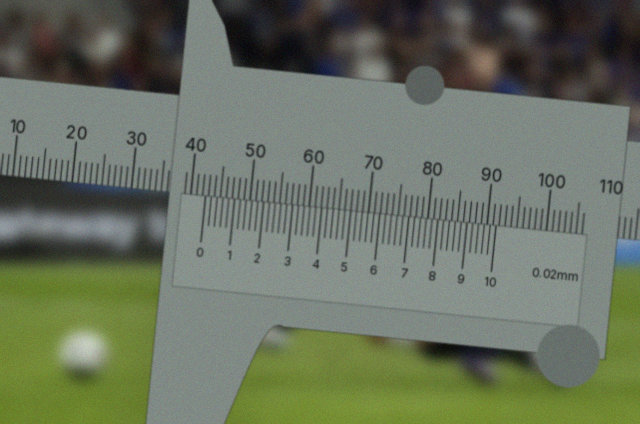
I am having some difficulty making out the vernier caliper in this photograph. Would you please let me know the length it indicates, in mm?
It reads 42.5 mm
